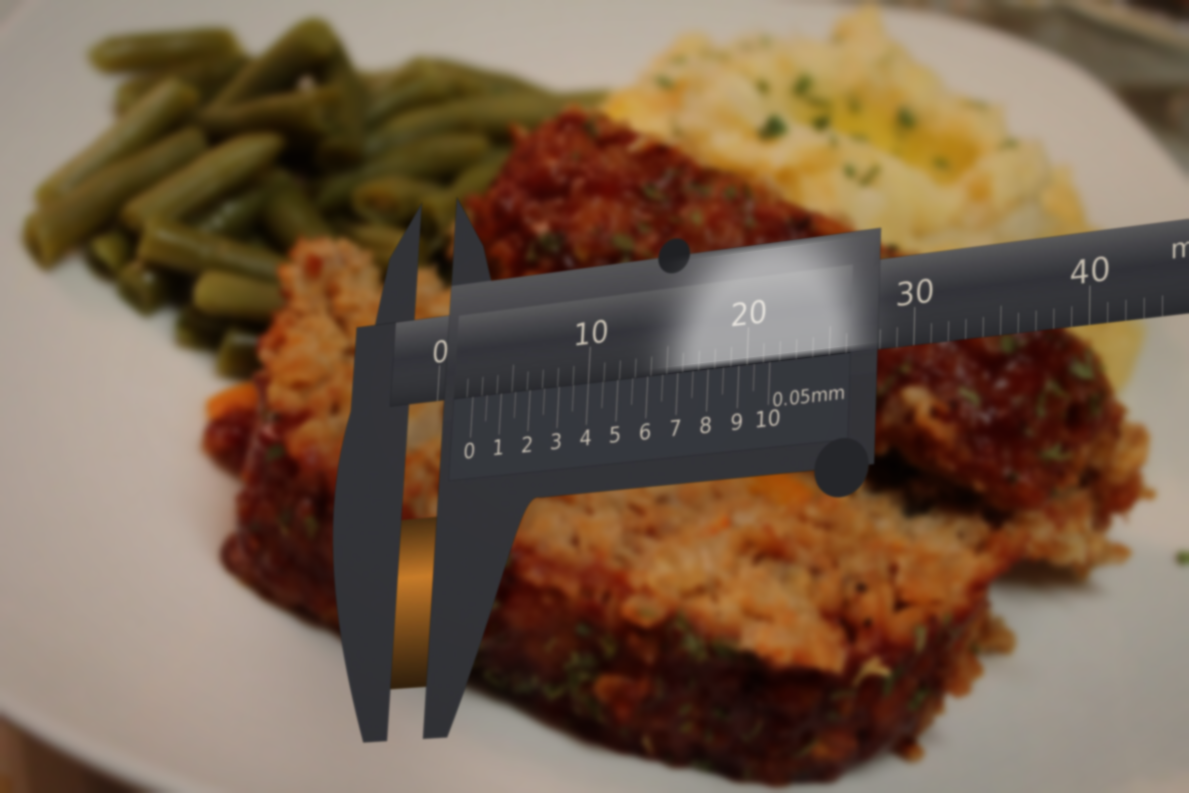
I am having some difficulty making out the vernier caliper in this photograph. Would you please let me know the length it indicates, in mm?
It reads 2.4 mm
